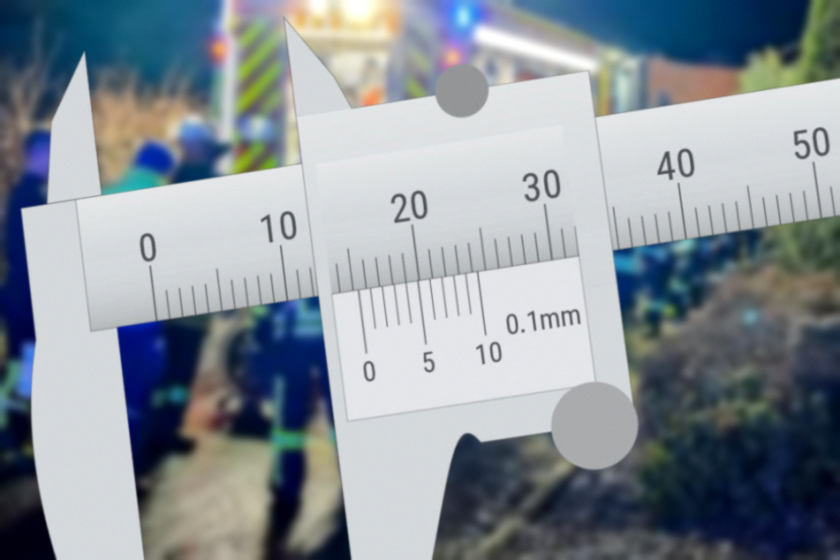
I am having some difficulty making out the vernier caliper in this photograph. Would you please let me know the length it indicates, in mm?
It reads 15.4 mm
